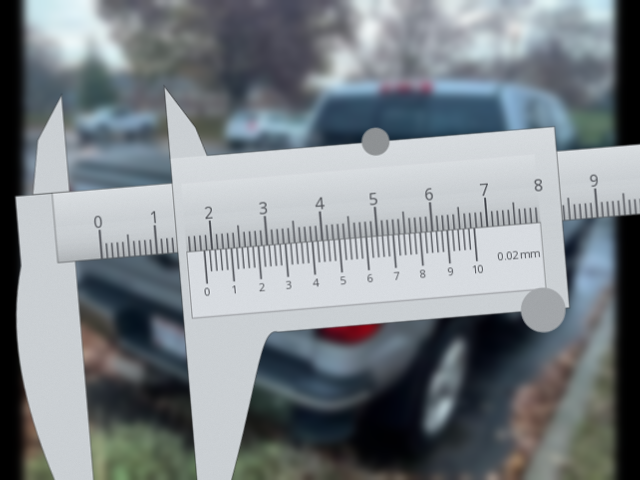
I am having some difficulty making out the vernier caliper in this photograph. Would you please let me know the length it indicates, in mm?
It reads 18.6 mm
